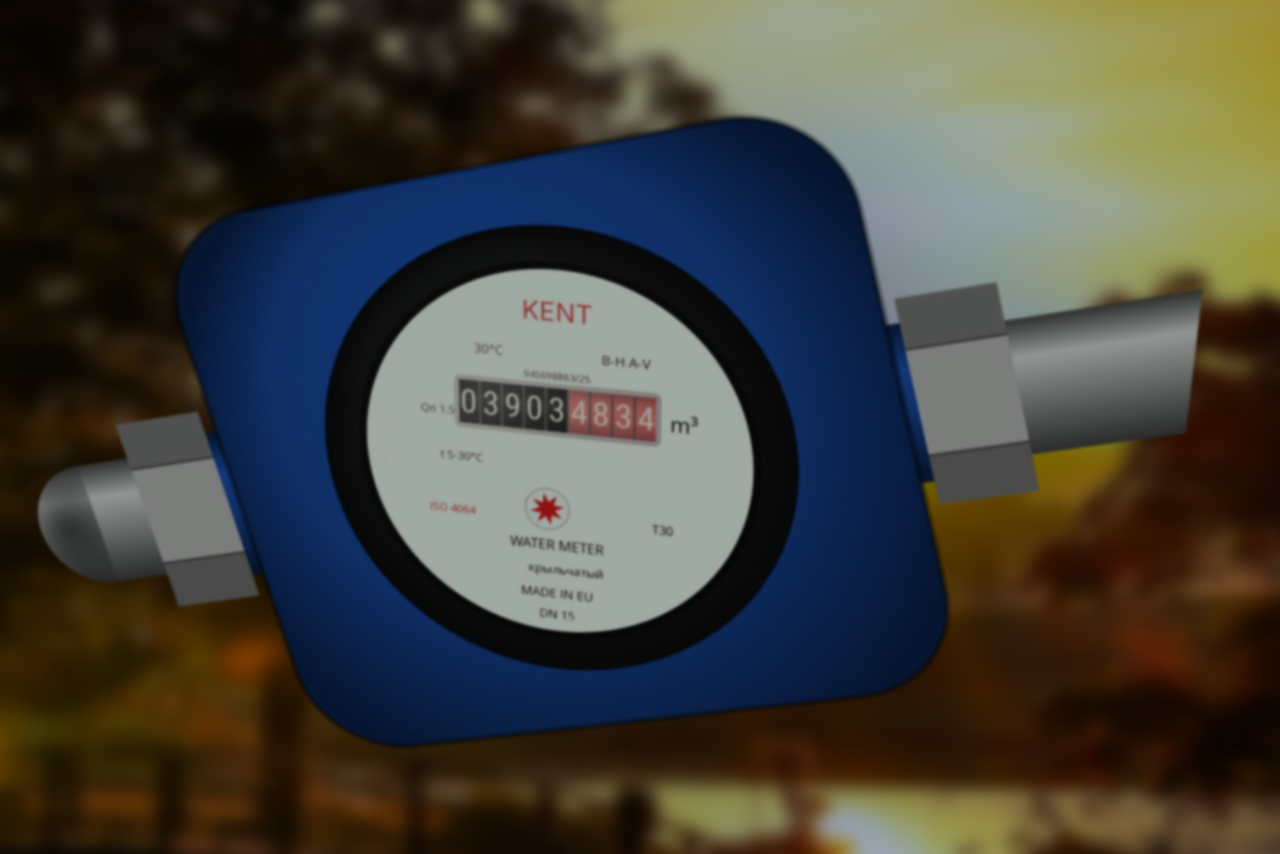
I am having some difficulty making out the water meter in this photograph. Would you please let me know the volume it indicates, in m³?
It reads 3903.4834 m³
